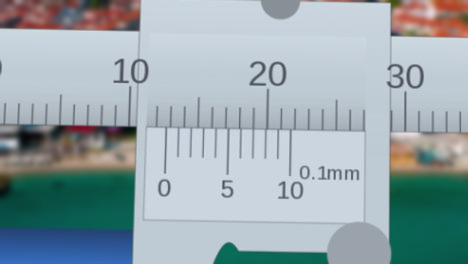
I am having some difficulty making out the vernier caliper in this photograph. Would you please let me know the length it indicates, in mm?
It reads 12.7 mm
